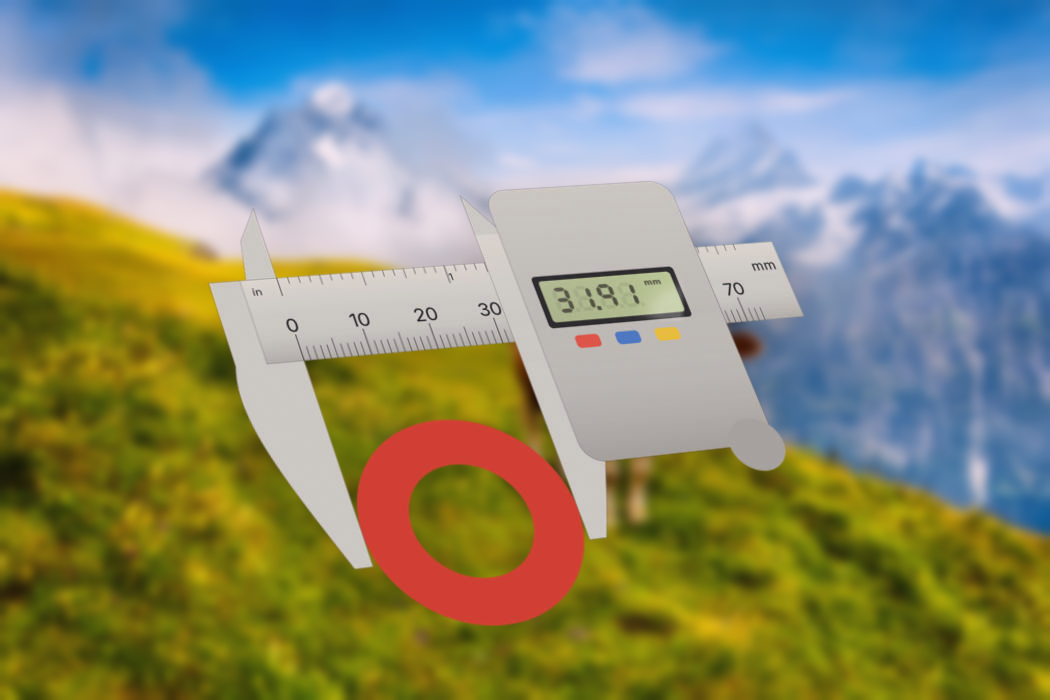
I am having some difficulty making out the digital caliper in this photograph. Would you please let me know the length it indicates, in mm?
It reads 31.91 mm
